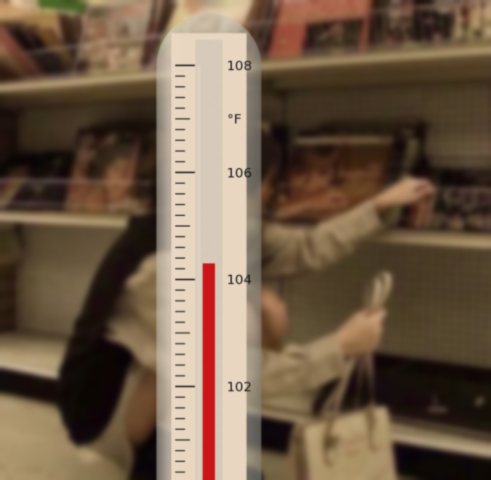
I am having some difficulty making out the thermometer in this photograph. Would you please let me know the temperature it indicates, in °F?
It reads 104.3 °F
